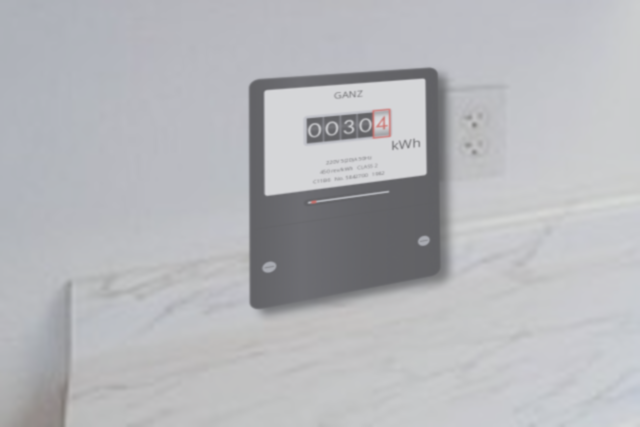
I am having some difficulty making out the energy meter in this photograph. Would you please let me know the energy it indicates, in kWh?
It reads 30.4 kWh
